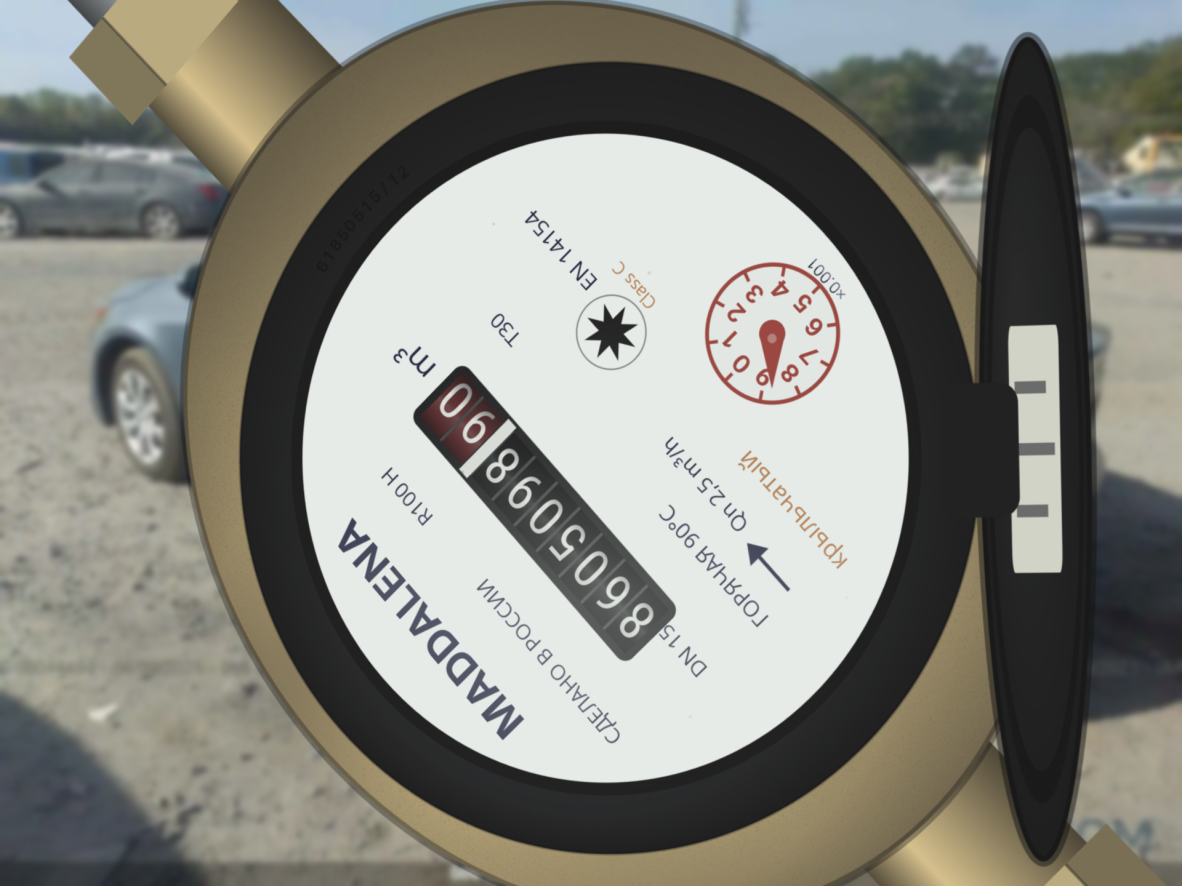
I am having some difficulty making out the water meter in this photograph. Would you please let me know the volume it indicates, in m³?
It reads 8605098.898 m³
